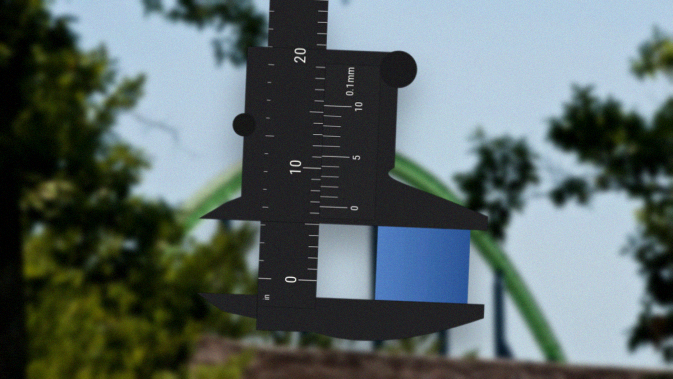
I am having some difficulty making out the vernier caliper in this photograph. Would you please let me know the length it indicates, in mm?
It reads 6.6 mm
